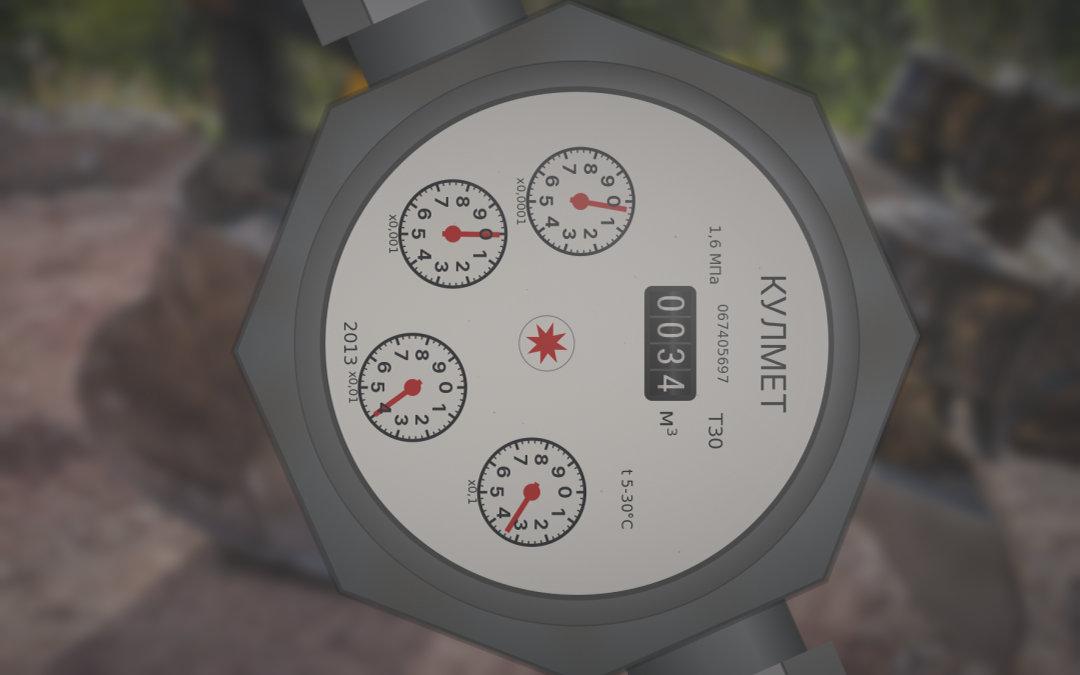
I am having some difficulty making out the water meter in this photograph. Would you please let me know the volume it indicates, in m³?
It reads 34.3400 m³
